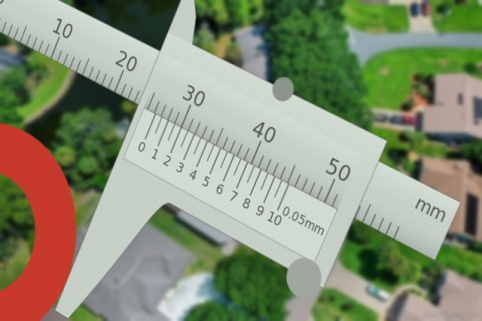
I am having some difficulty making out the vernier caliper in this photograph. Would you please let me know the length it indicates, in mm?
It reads 26.2 mm
